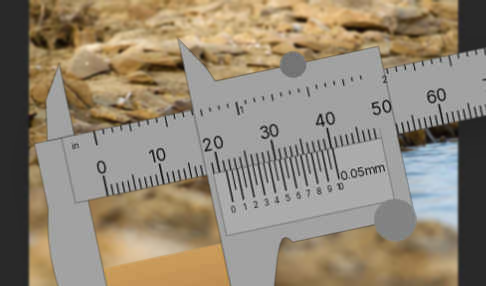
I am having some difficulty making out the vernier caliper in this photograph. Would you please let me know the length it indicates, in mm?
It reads 21.2 mm
